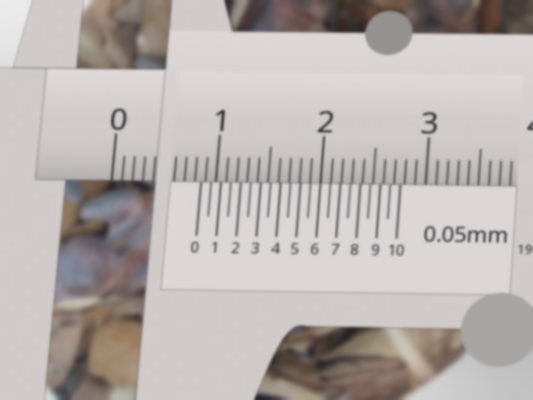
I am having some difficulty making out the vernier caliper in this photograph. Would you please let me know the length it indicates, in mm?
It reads 8.6 mm
